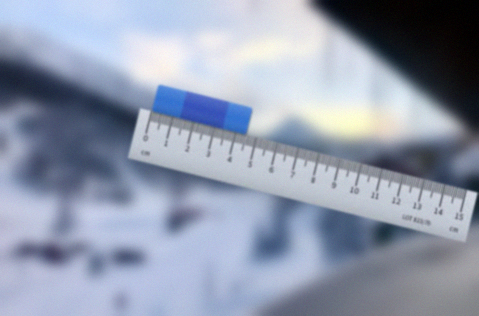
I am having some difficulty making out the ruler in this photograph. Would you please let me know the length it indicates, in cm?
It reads 4.5 cm
